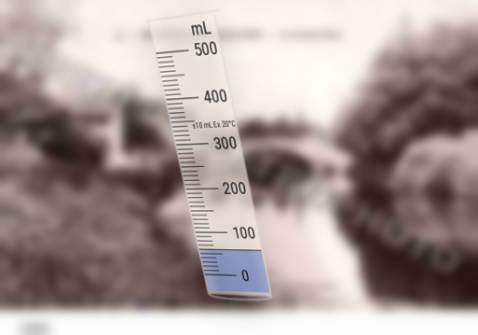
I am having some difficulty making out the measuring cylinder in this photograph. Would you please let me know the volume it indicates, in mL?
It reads 60 mL
